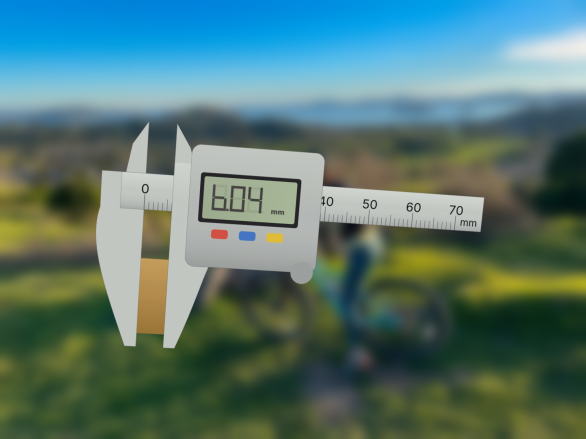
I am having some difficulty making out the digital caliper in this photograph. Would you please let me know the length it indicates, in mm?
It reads 6.04 mm
